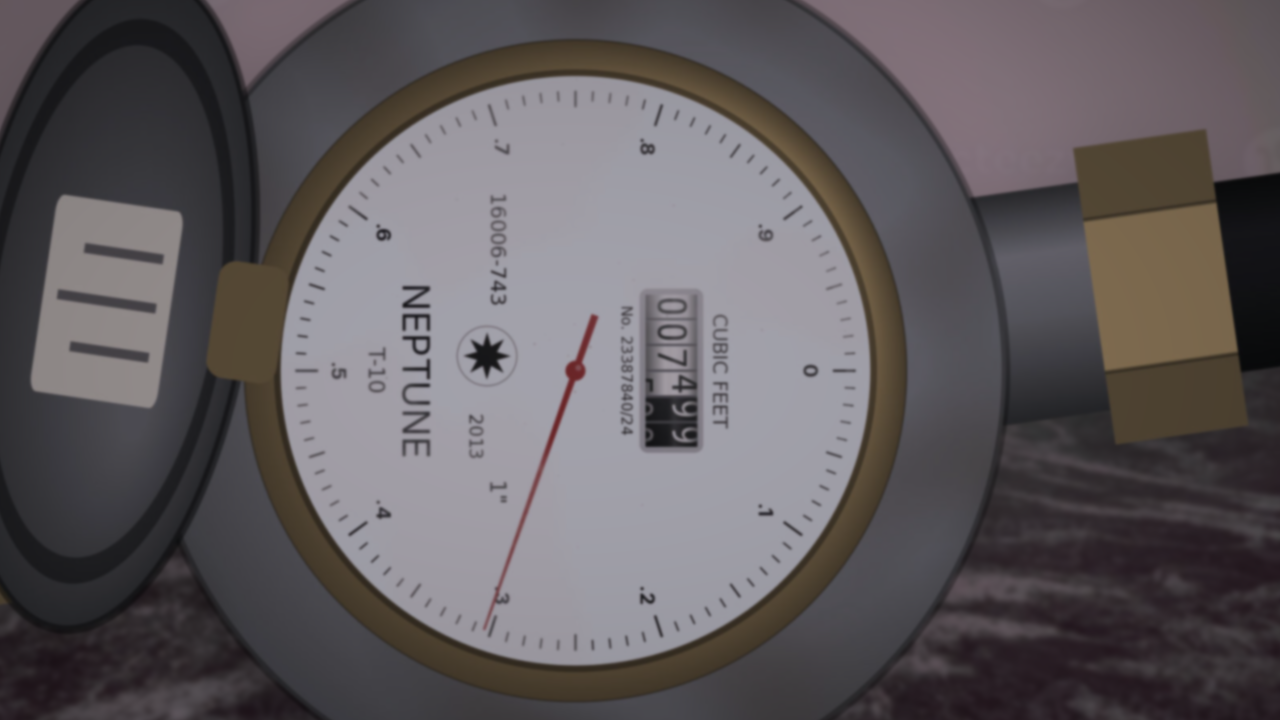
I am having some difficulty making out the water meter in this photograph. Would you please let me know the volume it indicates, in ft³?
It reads 7499.30 ft³
